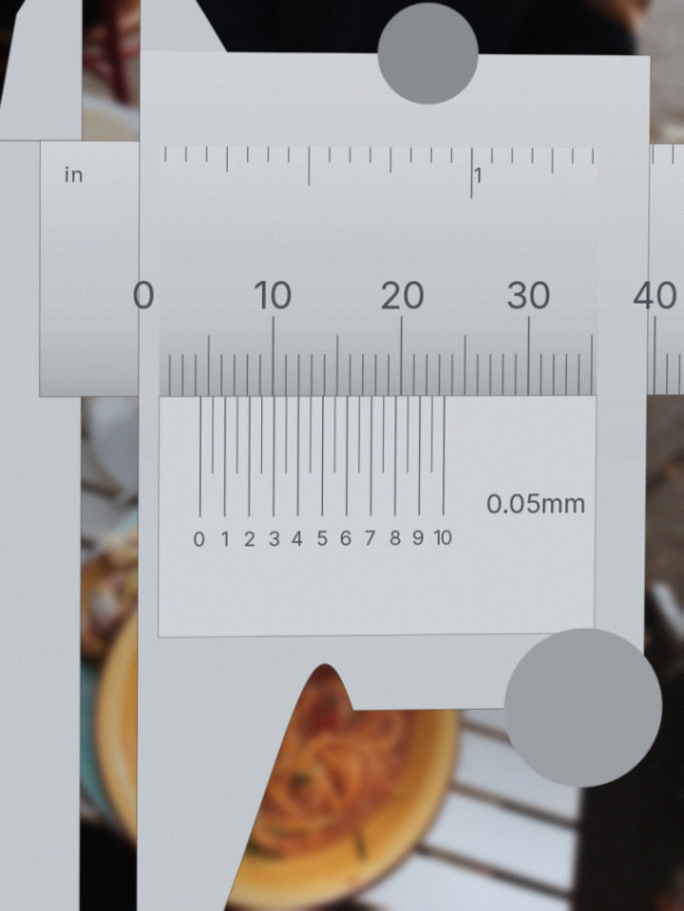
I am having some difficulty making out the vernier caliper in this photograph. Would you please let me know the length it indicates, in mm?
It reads 4.4 mm
